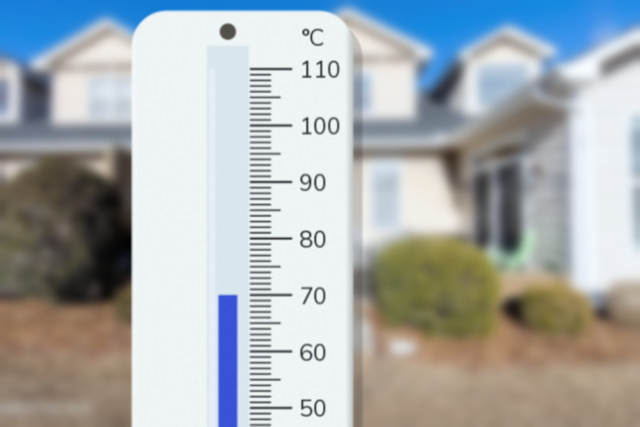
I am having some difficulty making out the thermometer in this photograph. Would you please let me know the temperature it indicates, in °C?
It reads 70 °C
